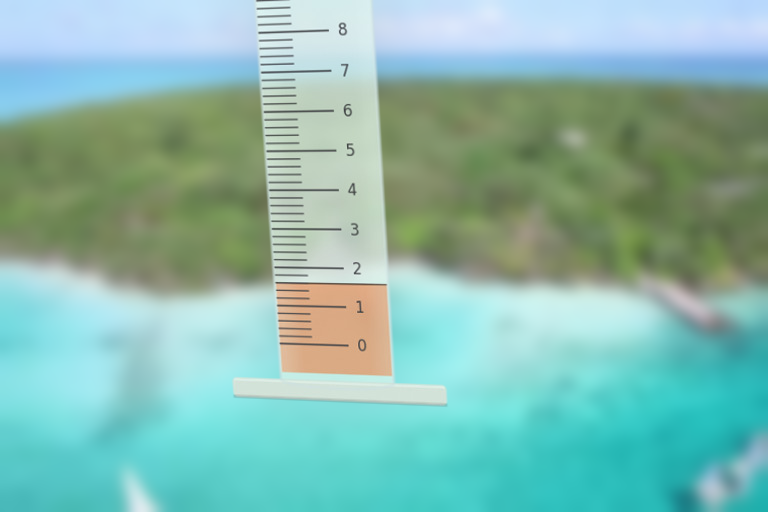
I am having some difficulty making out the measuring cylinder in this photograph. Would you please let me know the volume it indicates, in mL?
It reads 1.6 mL
